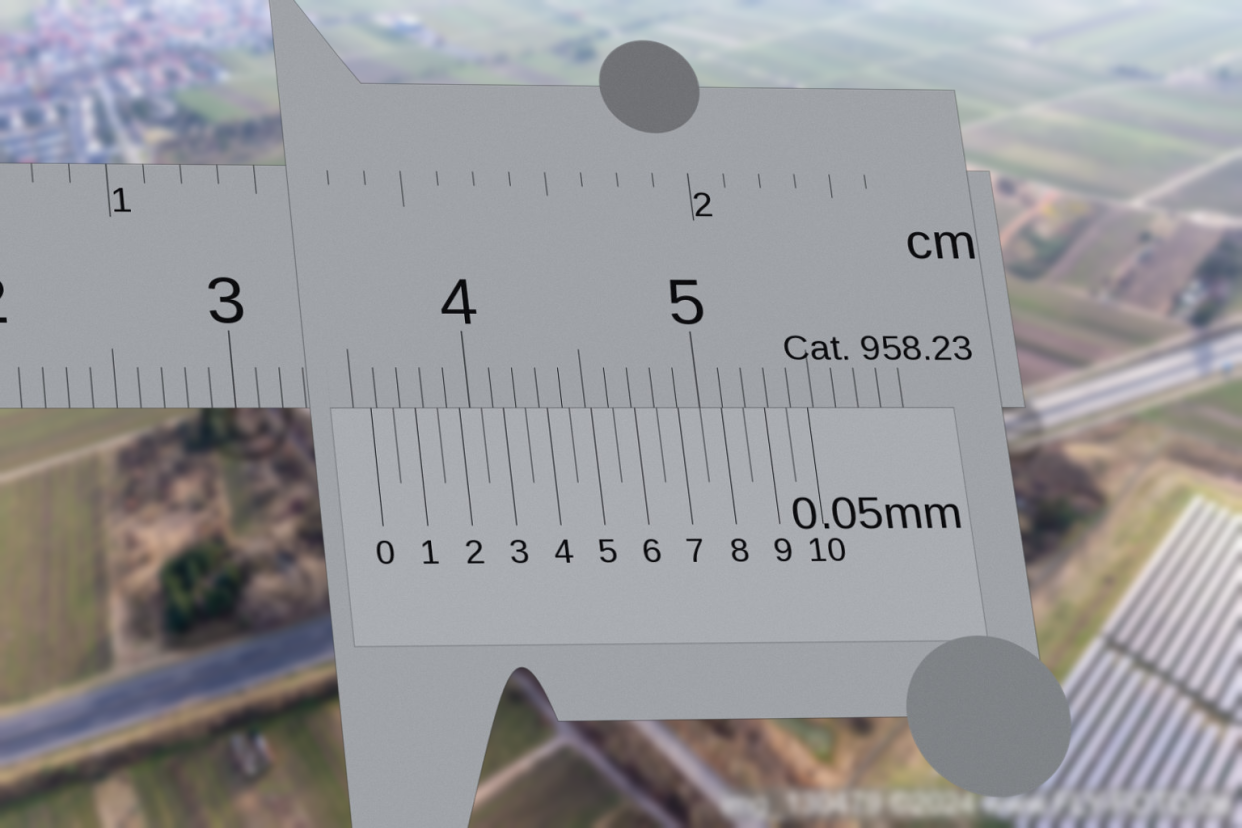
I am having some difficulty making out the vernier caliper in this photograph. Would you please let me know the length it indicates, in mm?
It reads 35.75 mm
